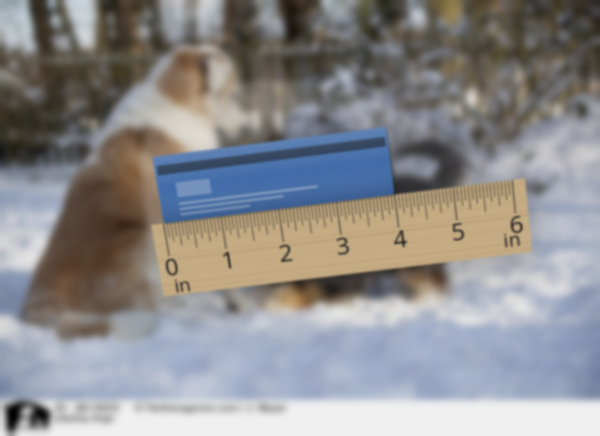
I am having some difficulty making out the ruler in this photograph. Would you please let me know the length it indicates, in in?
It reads 4 in
